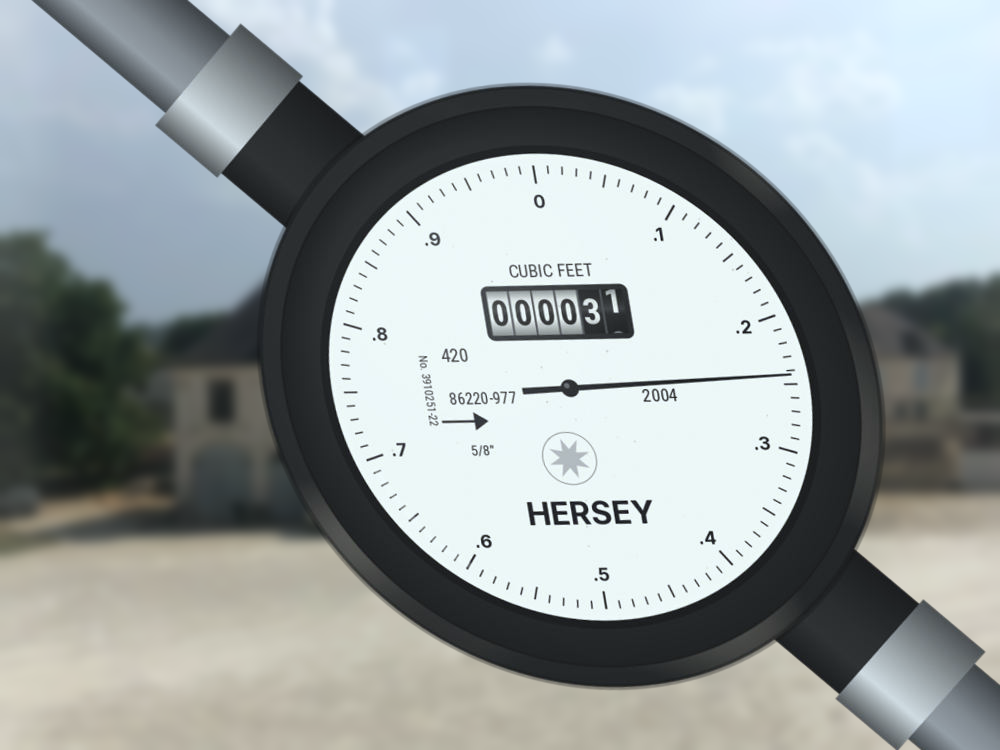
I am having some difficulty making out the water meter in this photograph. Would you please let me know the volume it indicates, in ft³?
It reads 31.24 ft³
